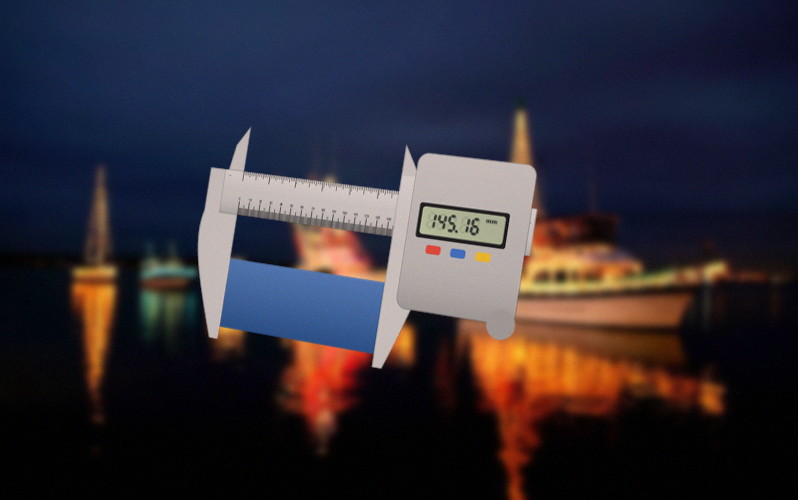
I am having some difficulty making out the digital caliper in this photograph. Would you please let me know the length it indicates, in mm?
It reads 145.16 mm
